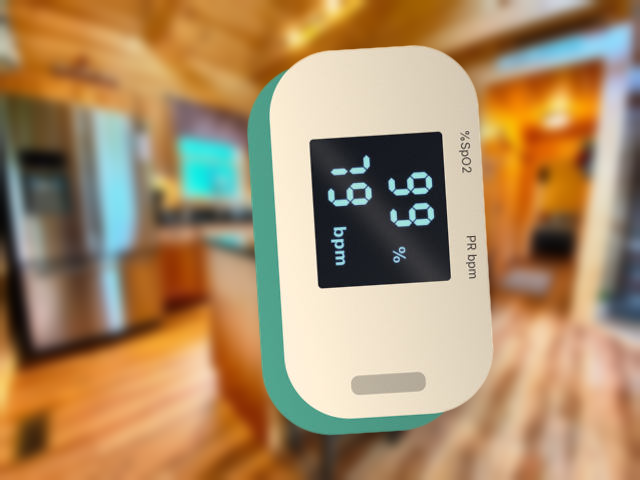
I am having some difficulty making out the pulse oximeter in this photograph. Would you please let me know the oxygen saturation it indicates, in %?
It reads 99 %
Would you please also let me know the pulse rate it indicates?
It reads 79 bpm
